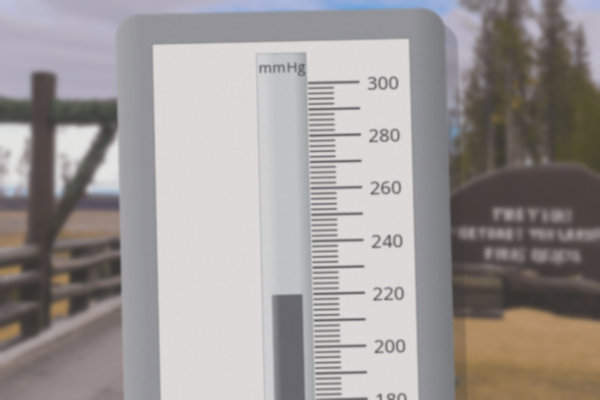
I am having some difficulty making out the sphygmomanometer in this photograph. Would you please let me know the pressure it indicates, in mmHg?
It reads 220 mmHg
